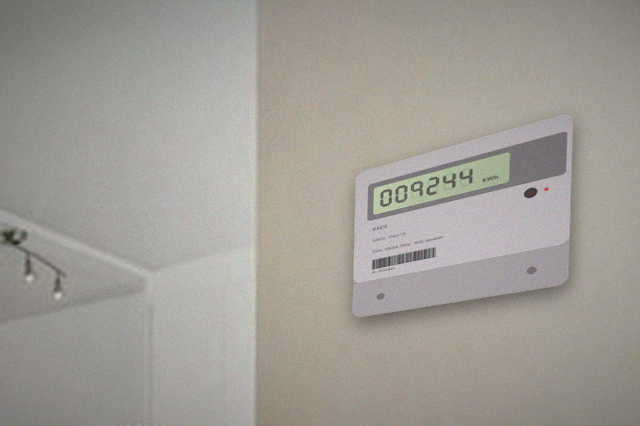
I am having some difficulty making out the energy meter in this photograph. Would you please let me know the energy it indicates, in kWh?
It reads 9244 kWh
